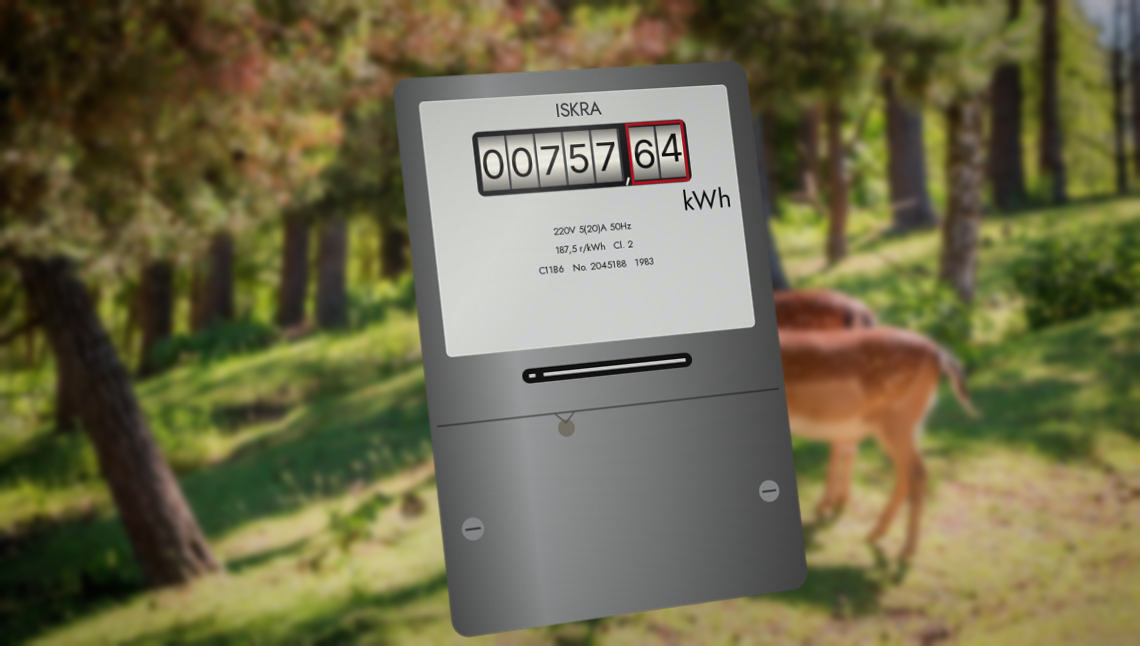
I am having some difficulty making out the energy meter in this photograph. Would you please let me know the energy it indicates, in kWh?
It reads 757.64 kWh
